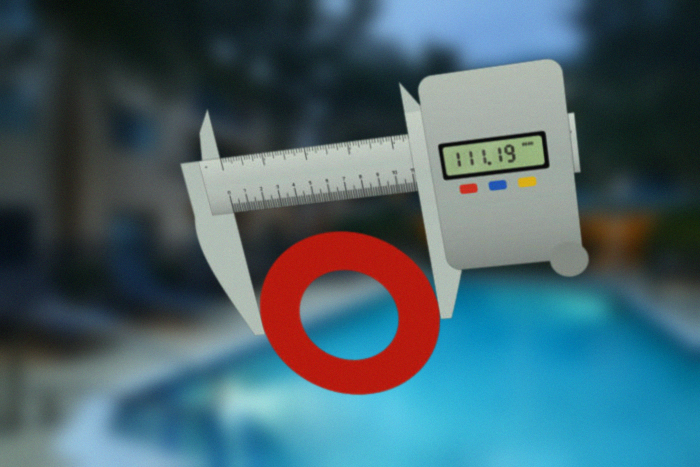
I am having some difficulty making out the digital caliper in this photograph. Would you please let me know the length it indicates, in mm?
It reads 111.19 mm
